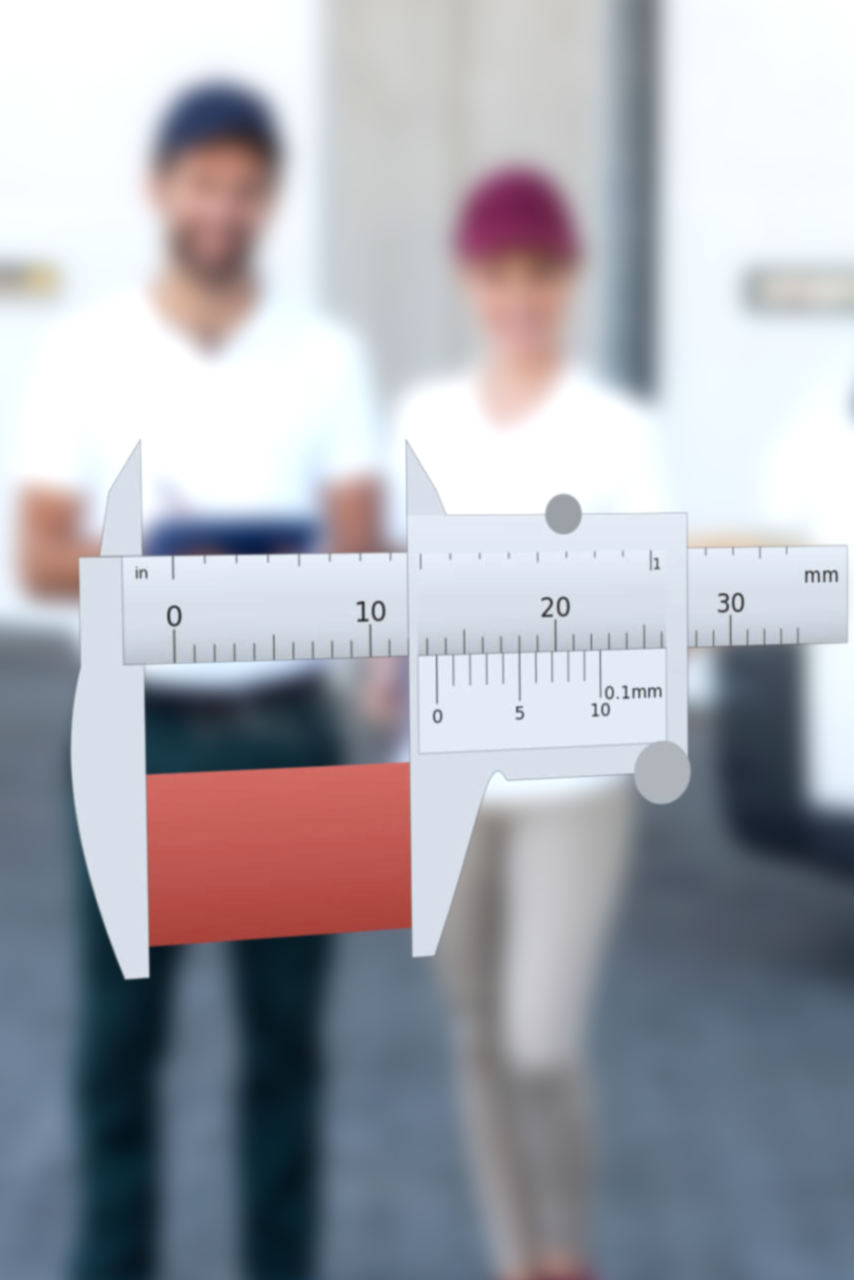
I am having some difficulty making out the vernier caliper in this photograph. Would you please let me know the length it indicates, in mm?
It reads 13.5 mm
